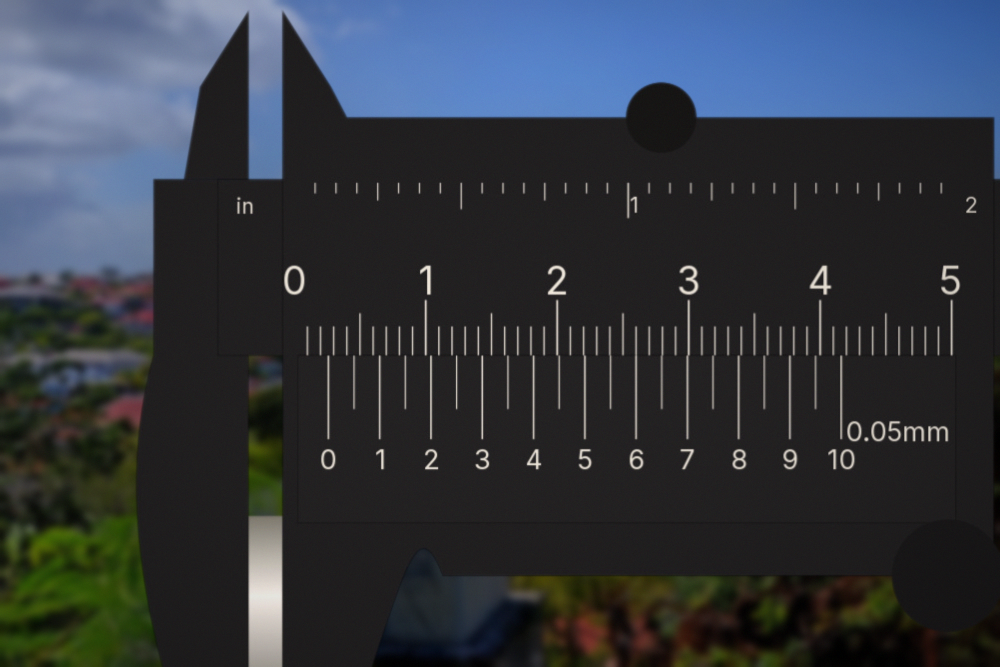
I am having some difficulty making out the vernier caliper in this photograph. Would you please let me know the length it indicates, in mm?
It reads 2.6 mm
